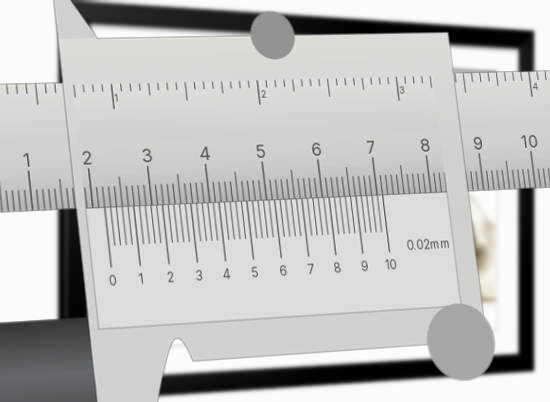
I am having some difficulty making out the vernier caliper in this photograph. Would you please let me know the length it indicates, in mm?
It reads 22.0 mm
